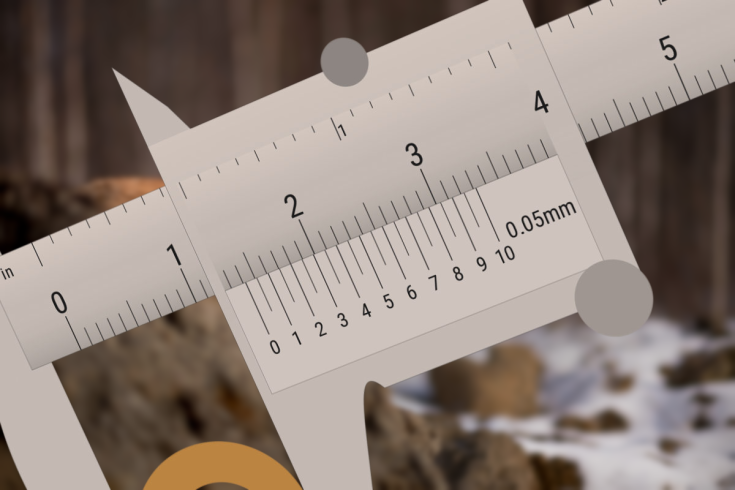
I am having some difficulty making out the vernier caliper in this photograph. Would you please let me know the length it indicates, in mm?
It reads 14.2 mm
